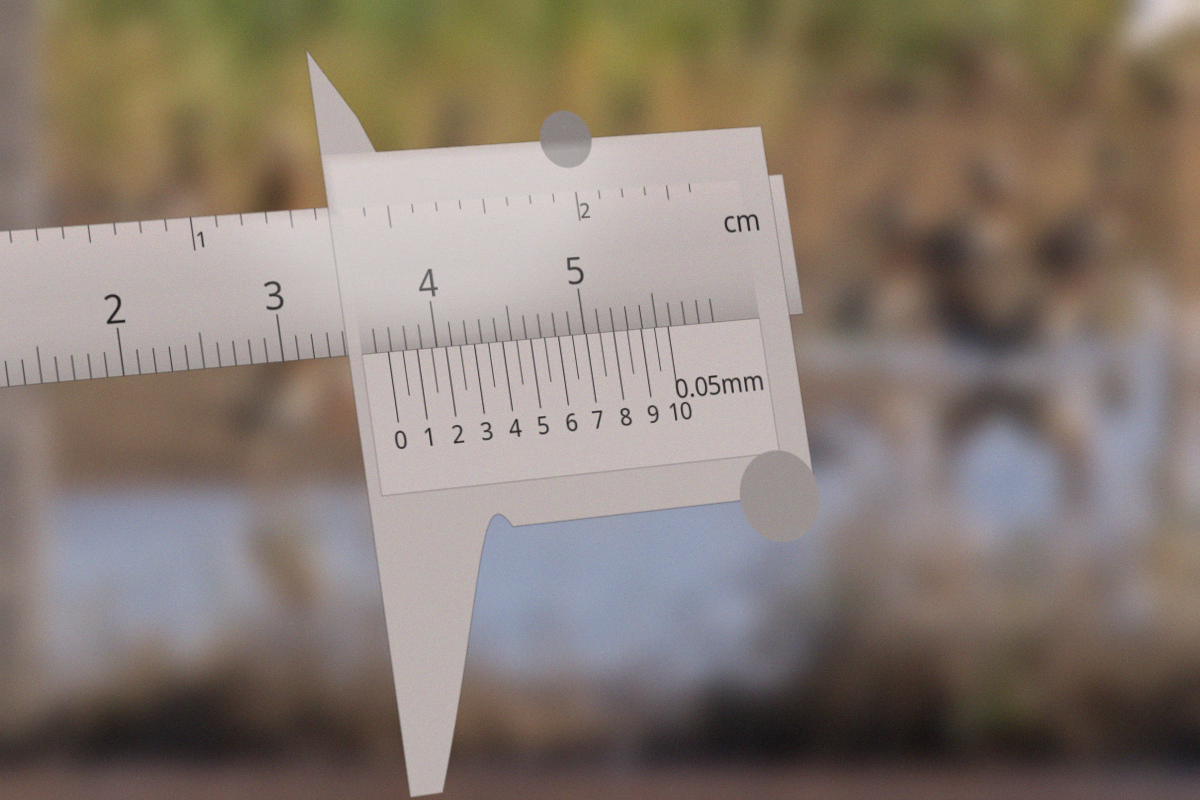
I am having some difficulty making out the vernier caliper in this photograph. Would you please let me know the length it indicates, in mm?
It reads 36.8 mm
